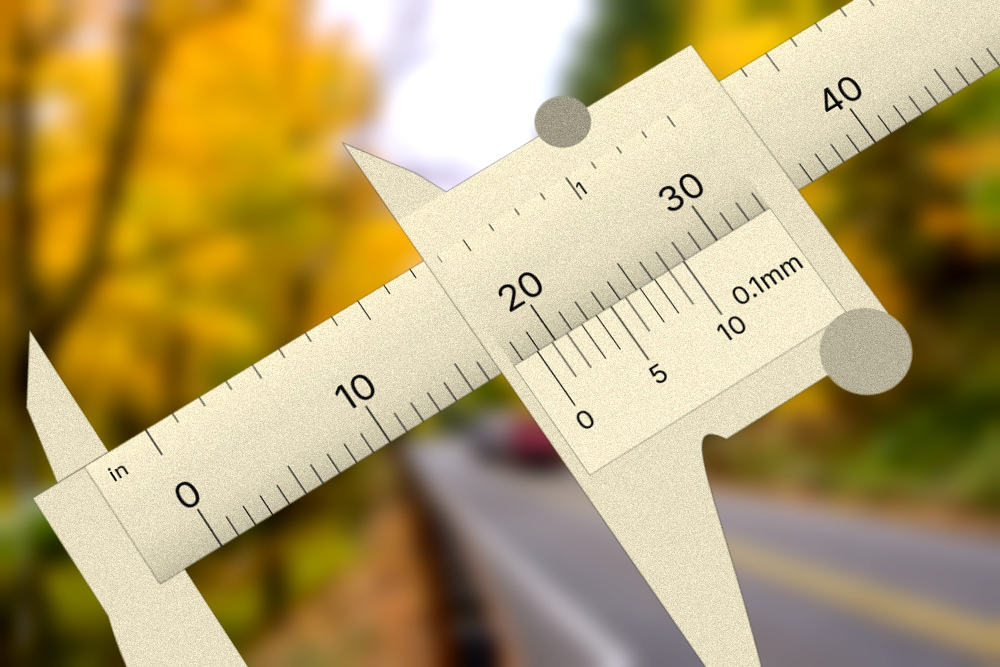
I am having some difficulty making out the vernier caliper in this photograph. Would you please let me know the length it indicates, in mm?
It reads 18.9 mm
